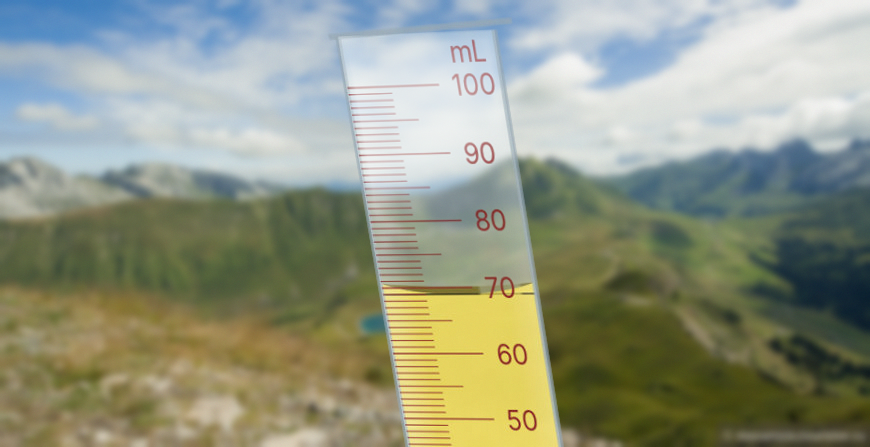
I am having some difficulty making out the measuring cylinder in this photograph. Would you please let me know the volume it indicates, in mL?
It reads 69 mL
